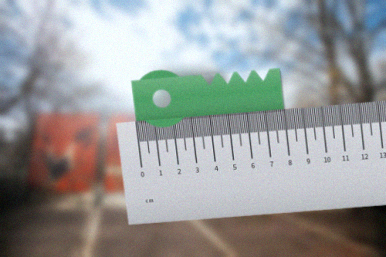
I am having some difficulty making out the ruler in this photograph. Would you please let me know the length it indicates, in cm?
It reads 8 cm
